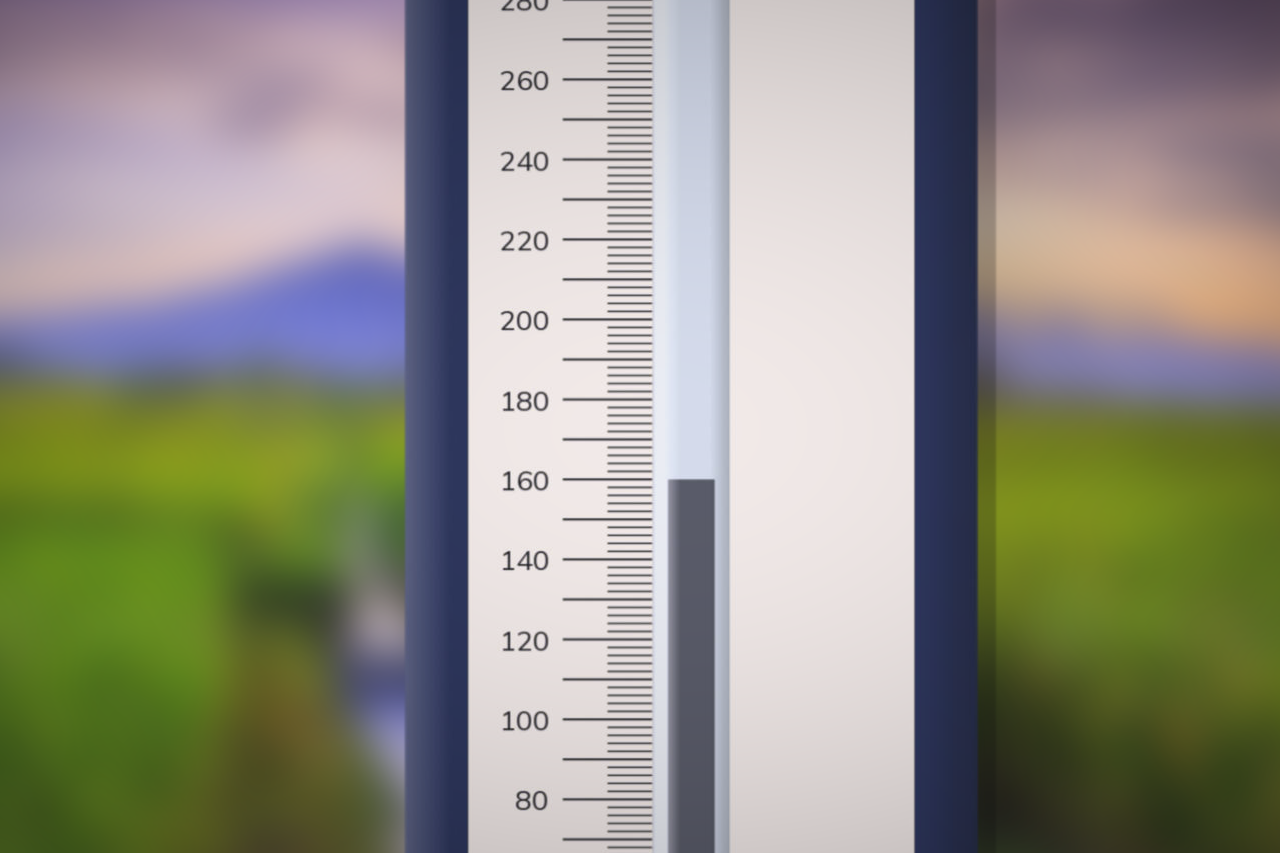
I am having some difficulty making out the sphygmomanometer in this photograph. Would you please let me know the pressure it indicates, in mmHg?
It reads 160 mmHg
